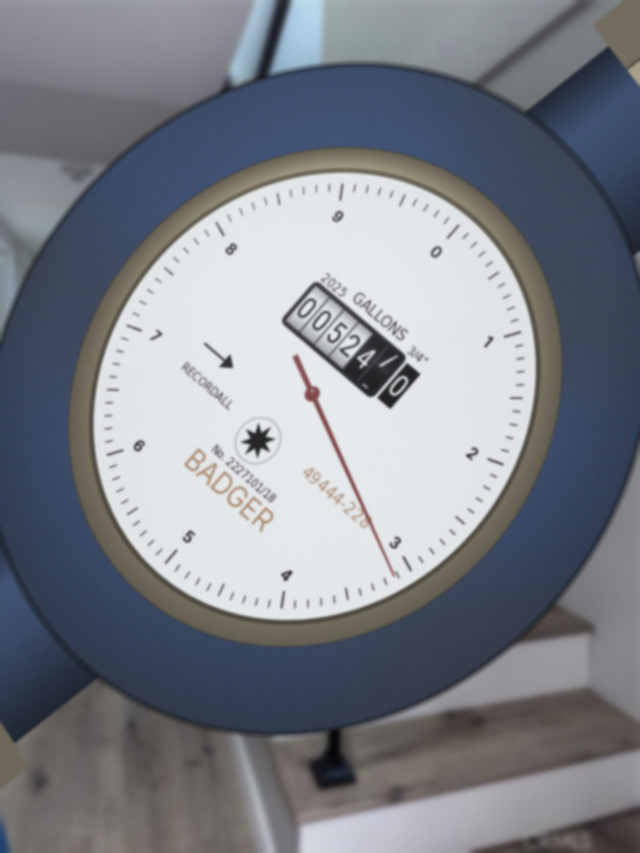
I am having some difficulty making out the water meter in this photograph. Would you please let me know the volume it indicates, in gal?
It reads 52473.1 gal
